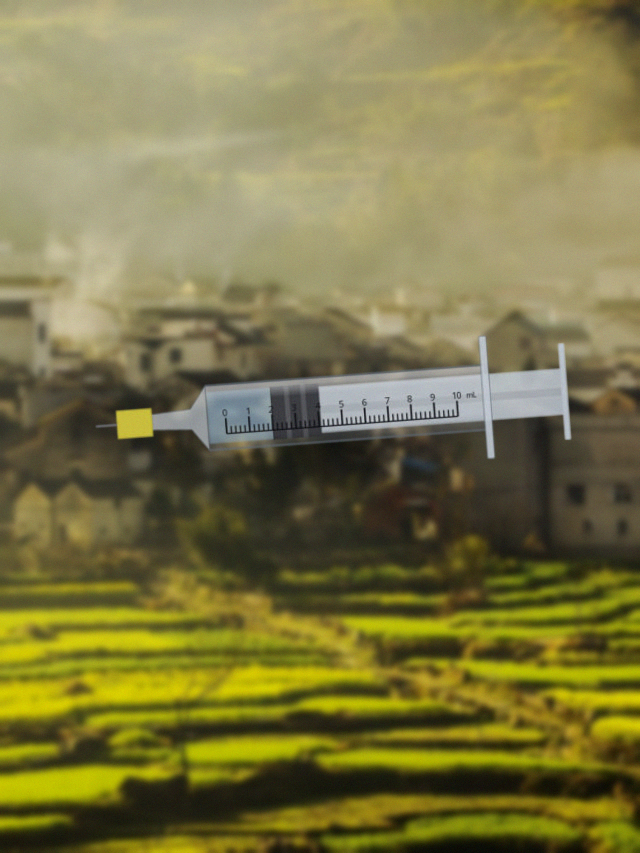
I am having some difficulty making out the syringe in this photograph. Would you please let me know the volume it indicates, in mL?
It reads 2 mL
